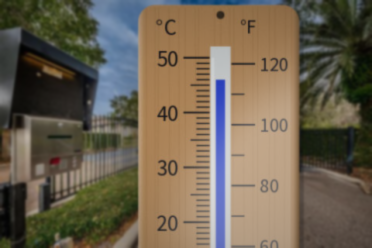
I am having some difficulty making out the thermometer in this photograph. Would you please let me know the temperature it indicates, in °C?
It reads 46 °C
